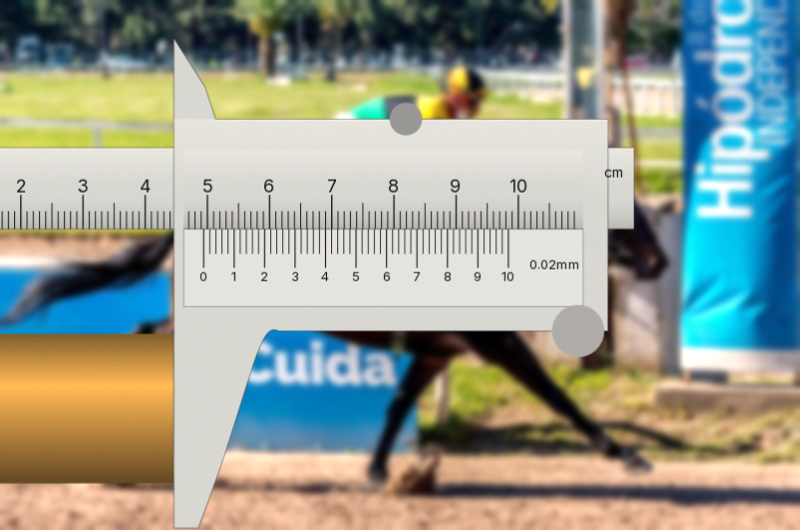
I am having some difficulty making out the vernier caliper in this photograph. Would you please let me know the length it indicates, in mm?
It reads 49.4 mm
